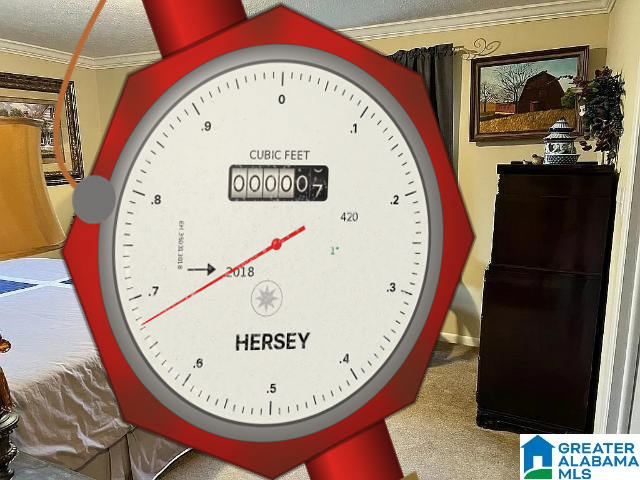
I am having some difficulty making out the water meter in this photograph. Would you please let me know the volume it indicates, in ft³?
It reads 6.67 ft³
